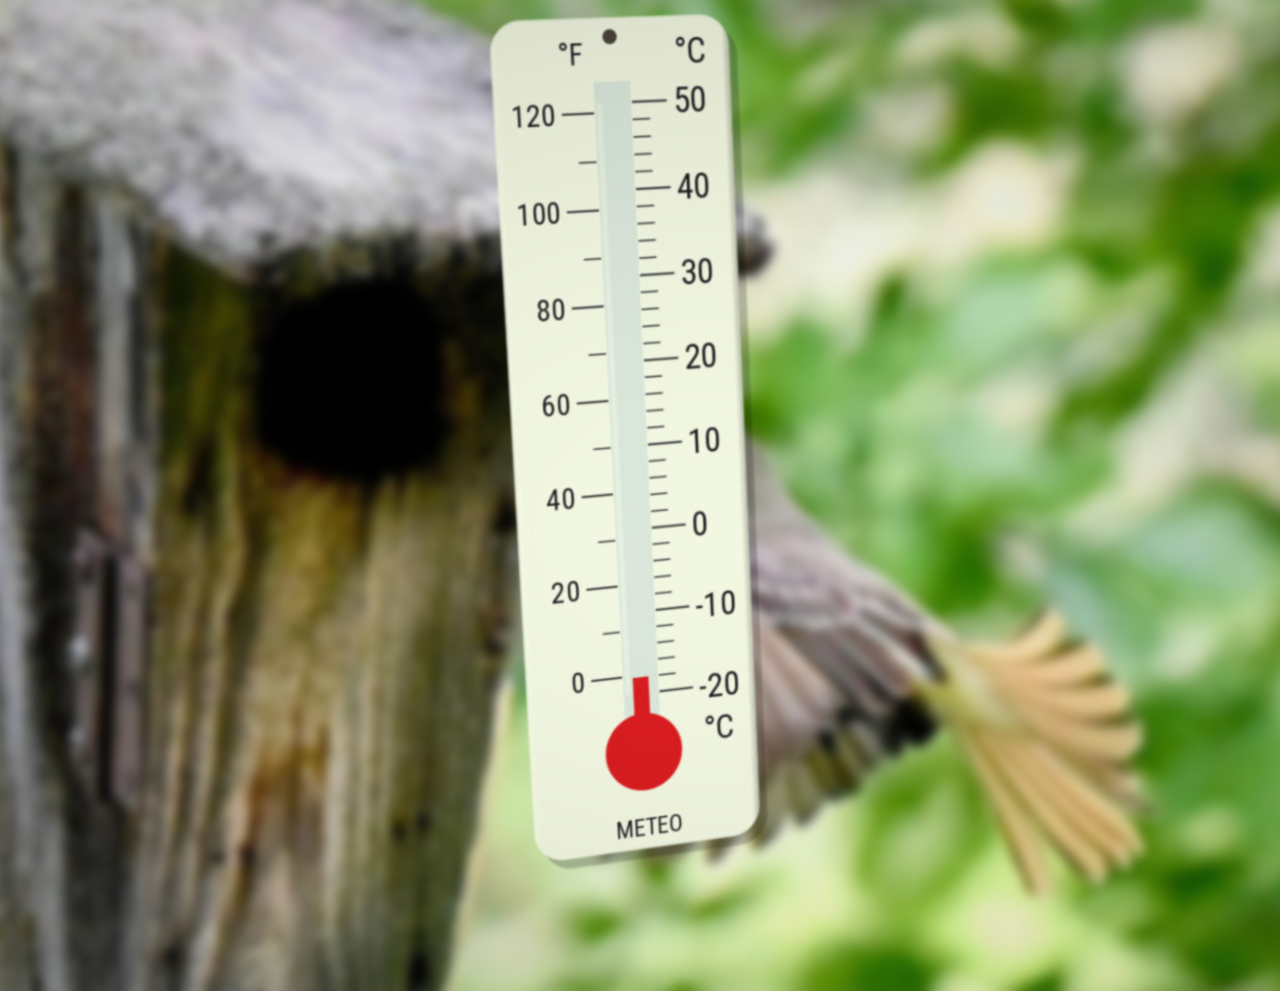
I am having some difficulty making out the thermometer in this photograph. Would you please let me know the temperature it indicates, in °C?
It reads -18 °C
